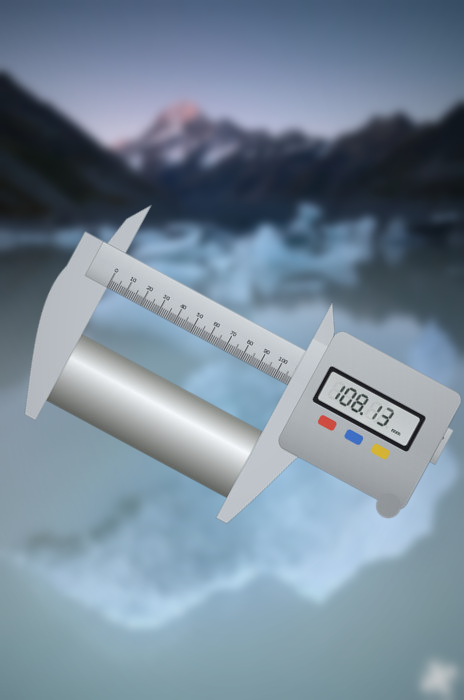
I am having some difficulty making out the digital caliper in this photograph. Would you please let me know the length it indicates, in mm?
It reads 108.13 mm
